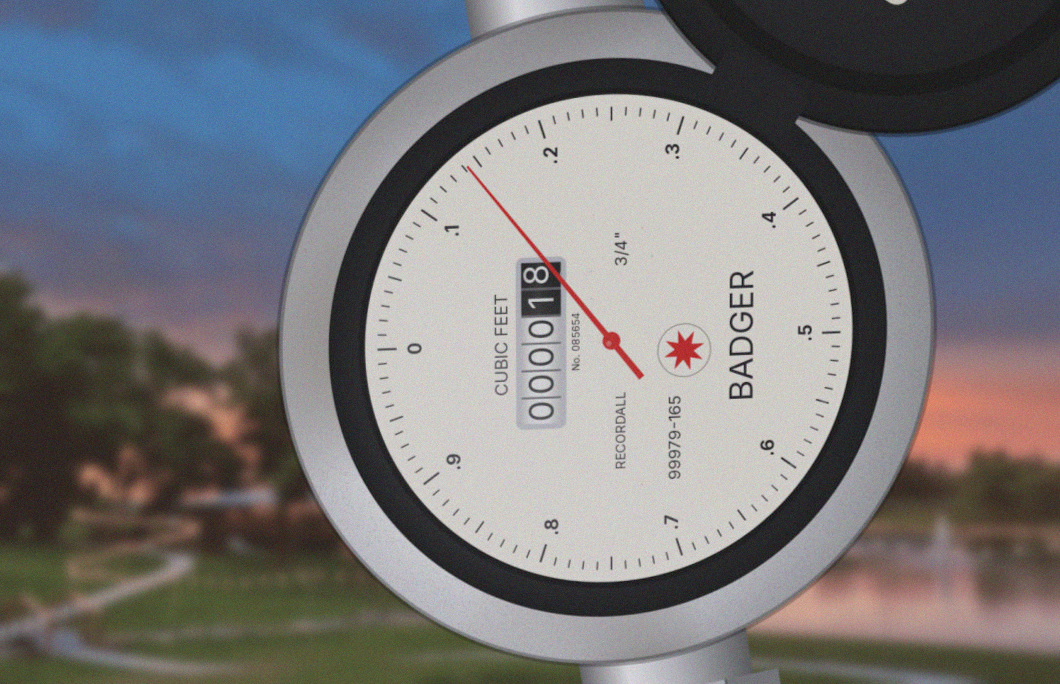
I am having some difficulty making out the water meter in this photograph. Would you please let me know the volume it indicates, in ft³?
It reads 18.14 ft³
